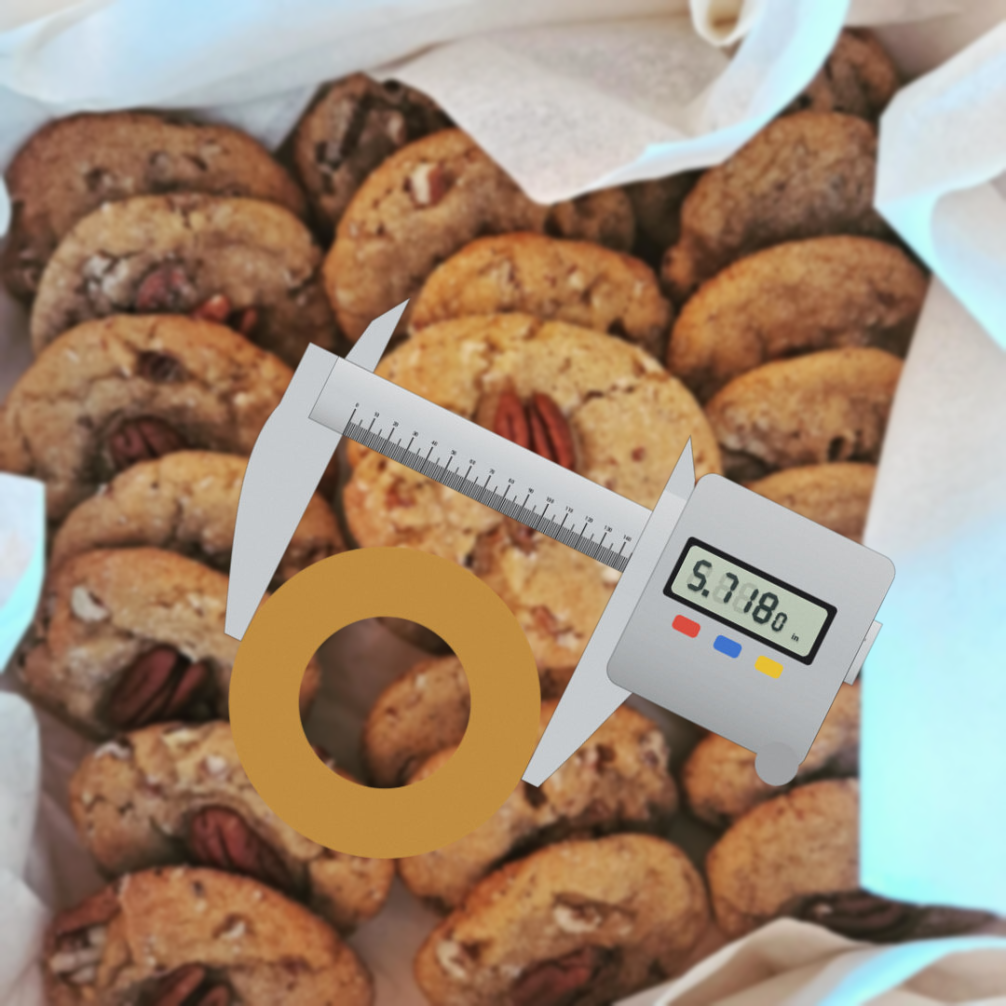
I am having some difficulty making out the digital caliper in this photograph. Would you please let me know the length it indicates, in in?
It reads 5.7180 in
